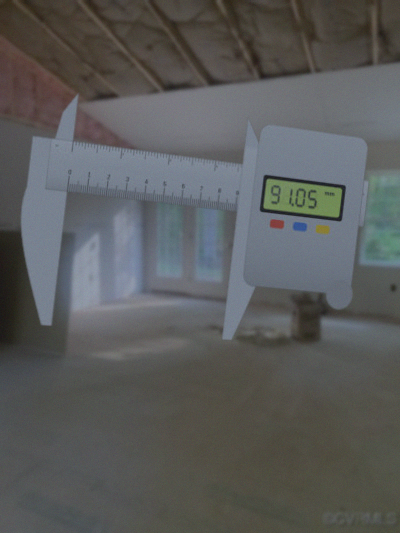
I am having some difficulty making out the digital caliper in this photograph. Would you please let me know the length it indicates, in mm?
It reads 91.05 mm
